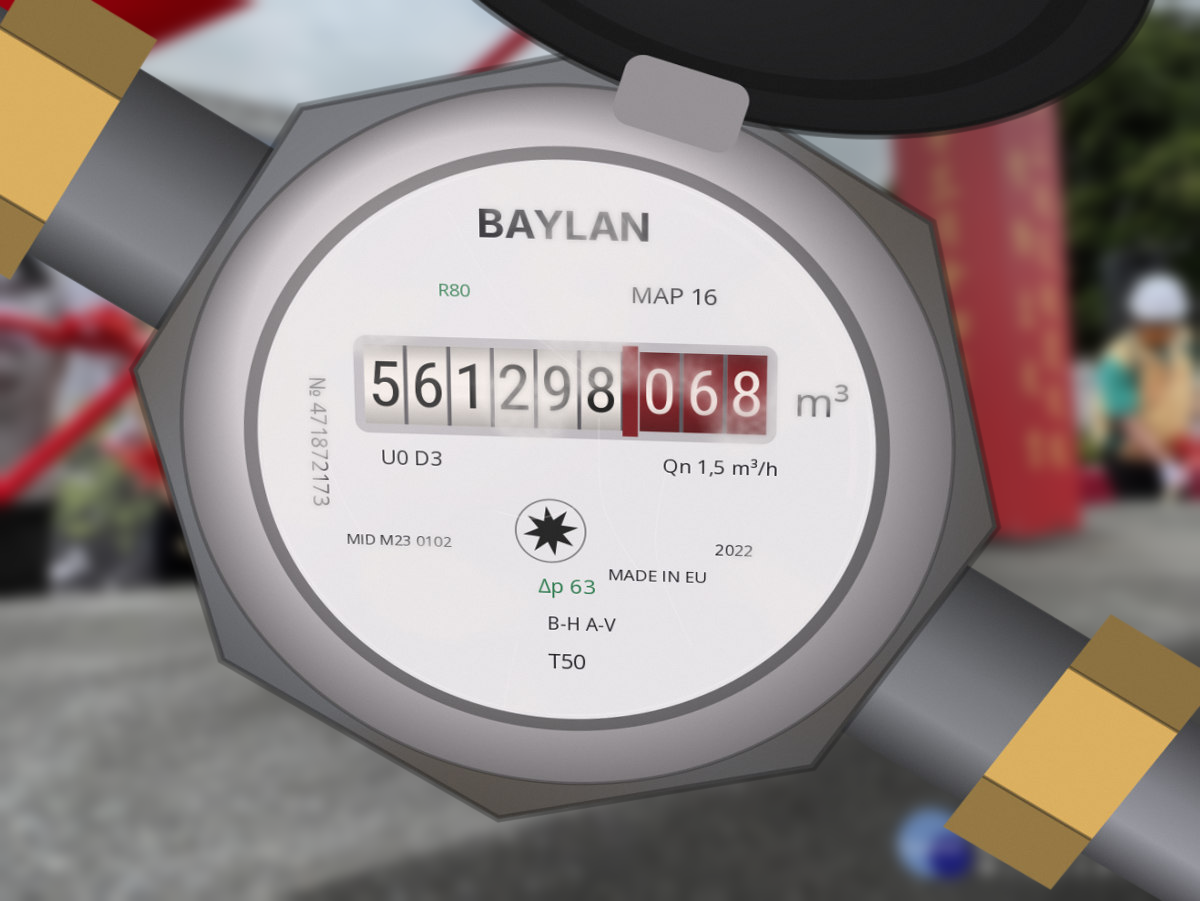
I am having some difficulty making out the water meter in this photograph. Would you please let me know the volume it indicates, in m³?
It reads 561298.068 m³
